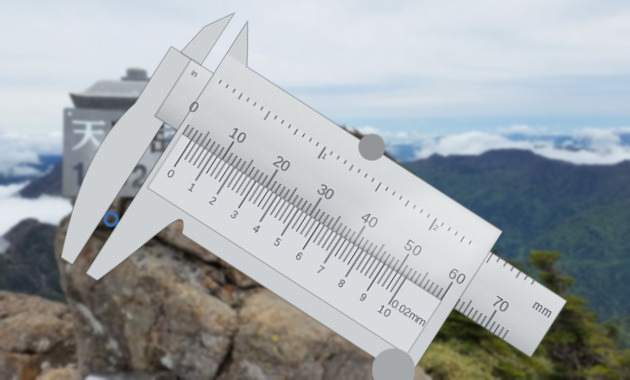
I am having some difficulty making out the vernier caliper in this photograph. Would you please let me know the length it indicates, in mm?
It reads 3.0 mm
